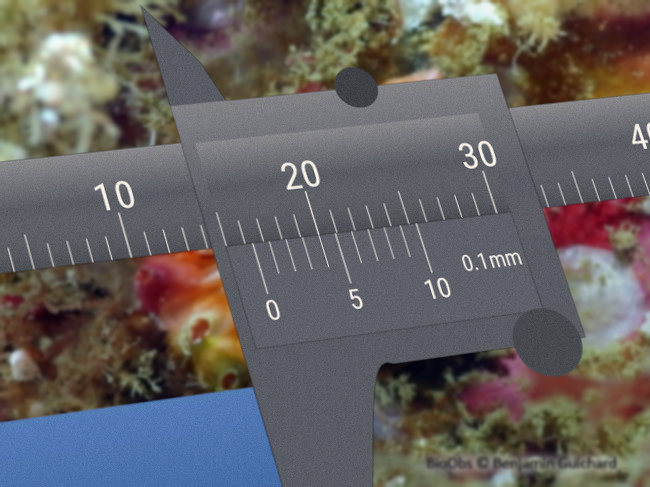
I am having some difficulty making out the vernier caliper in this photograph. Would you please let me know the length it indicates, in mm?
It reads 16.4 mm
